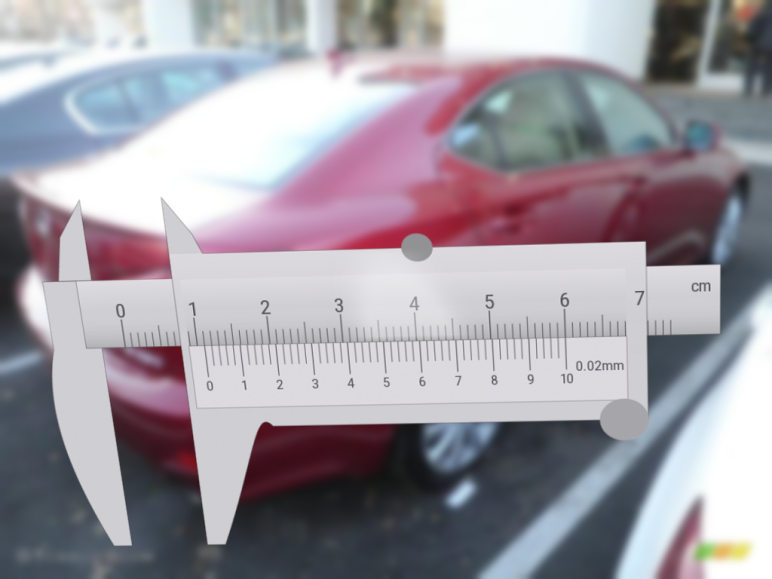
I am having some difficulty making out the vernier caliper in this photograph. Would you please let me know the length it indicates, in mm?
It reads 11.0 mm
